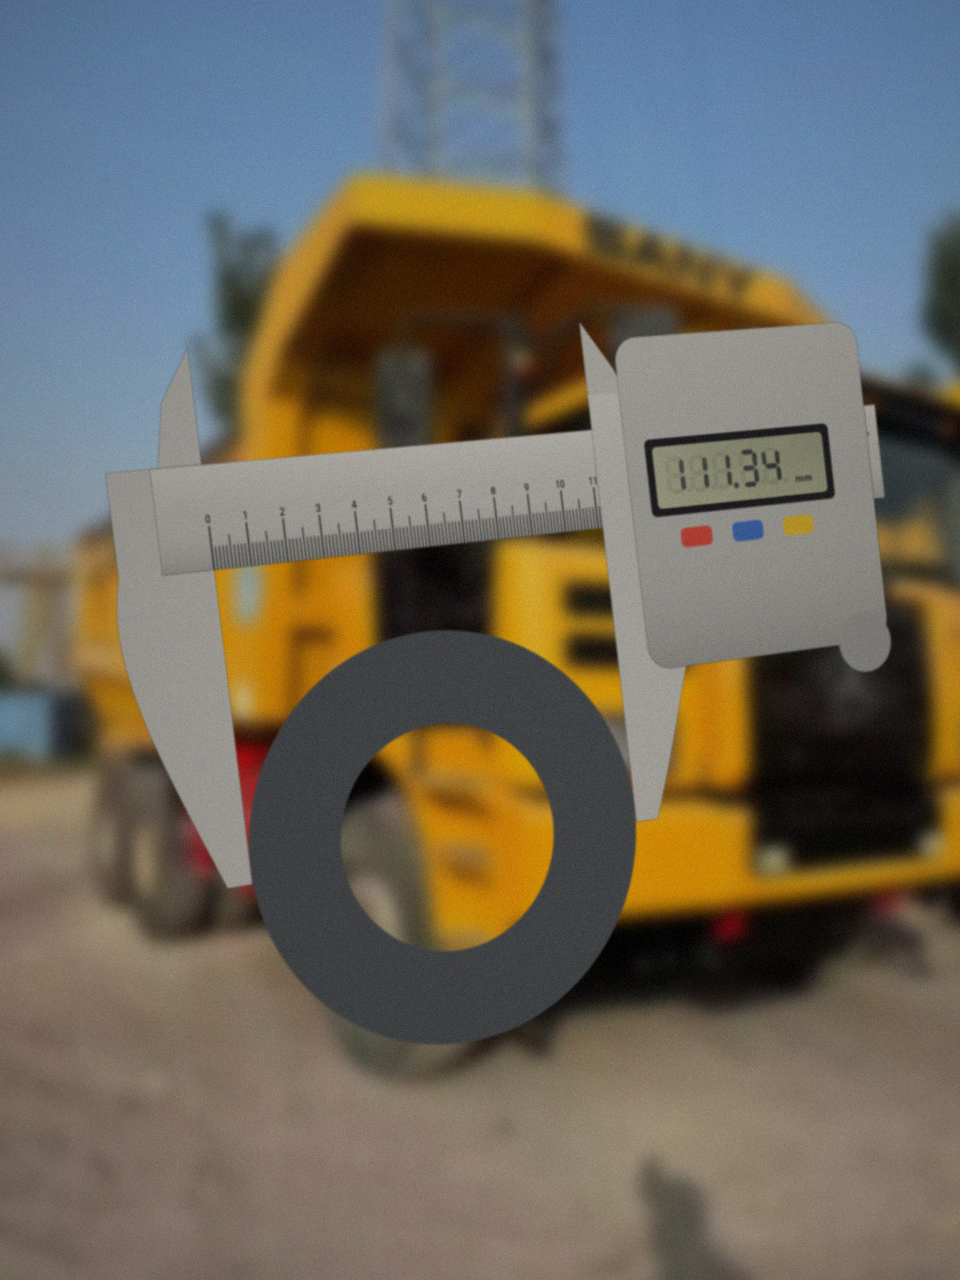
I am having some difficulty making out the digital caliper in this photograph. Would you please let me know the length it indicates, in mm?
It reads 111.34 mm
